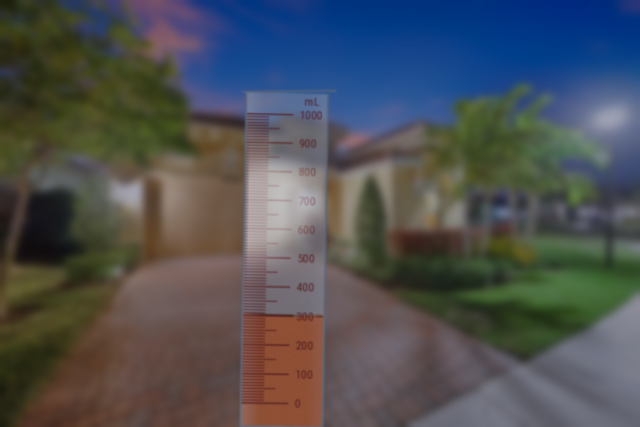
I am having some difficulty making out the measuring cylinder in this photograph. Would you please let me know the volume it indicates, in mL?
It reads 300 mL
